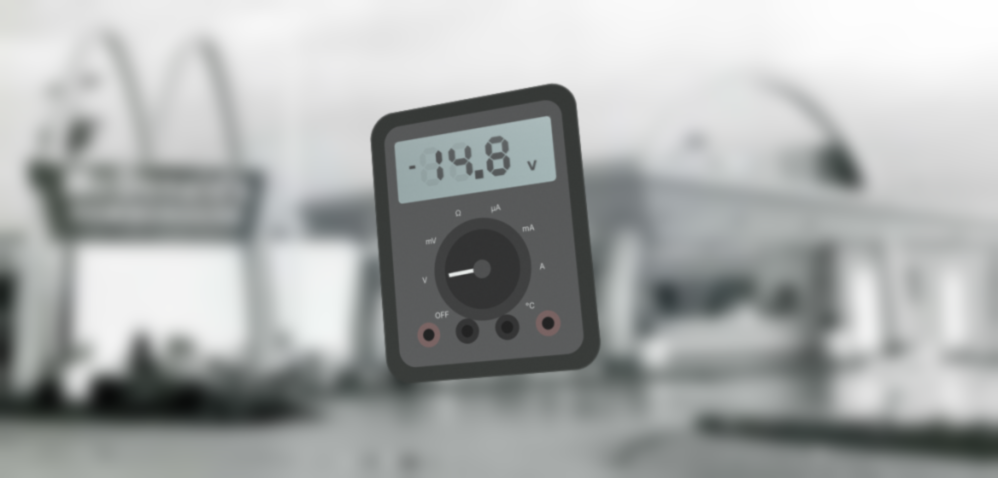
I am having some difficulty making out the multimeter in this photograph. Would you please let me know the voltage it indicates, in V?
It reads -14.8 V
